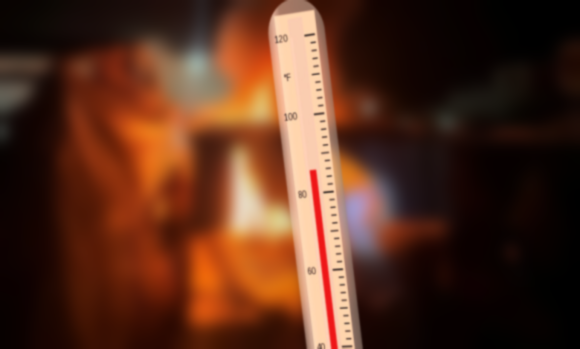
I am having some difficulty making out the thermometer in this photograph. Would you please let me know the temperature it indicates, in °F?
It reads 86 °F
